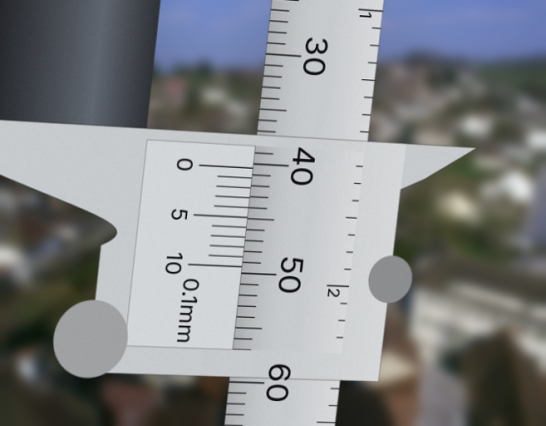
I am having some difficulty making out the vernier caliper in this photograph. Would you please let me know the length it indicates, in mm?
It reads 40.4 mm
